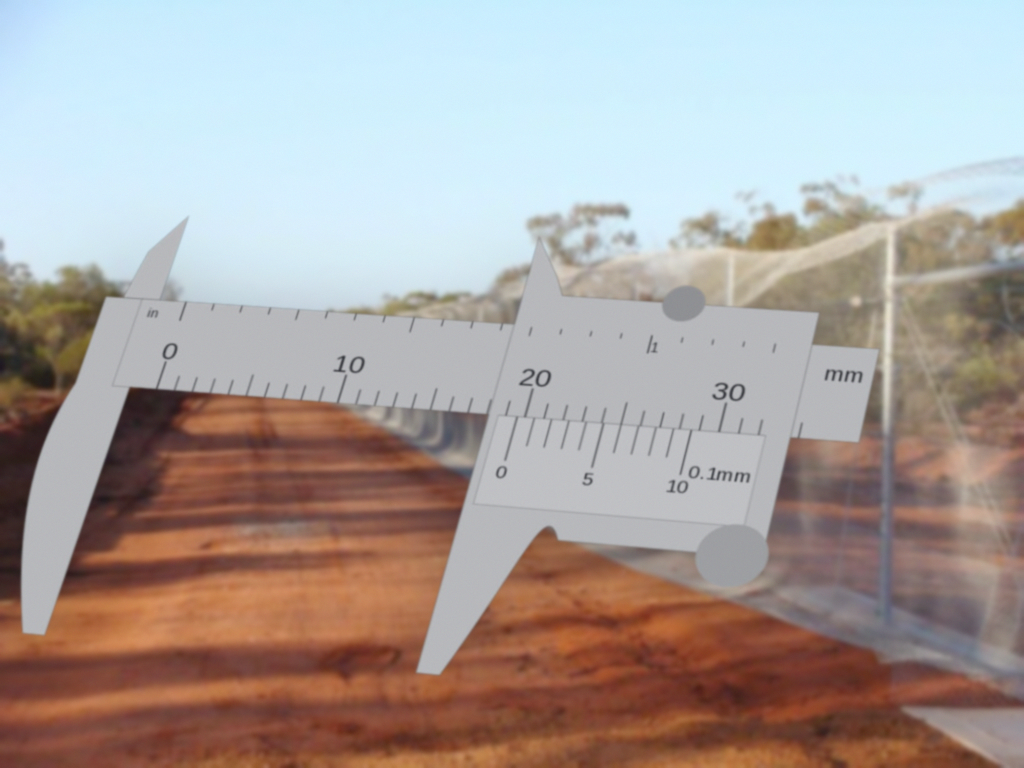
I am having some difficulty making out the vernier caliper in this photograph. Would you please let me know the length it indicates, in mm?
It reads 19.6 mm
